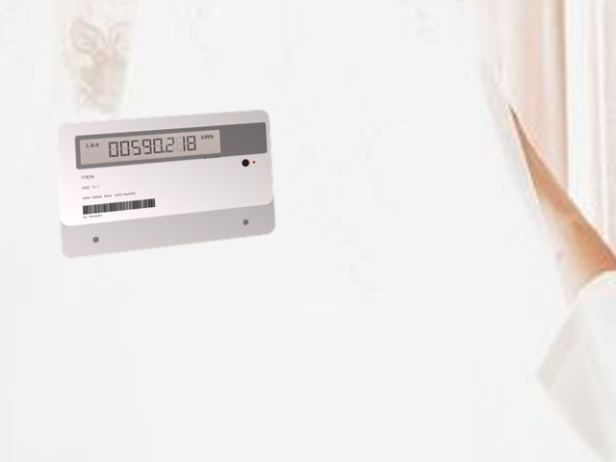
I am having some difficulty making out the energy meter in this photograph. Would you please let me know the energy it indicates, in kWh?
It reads 590.218 kWh
